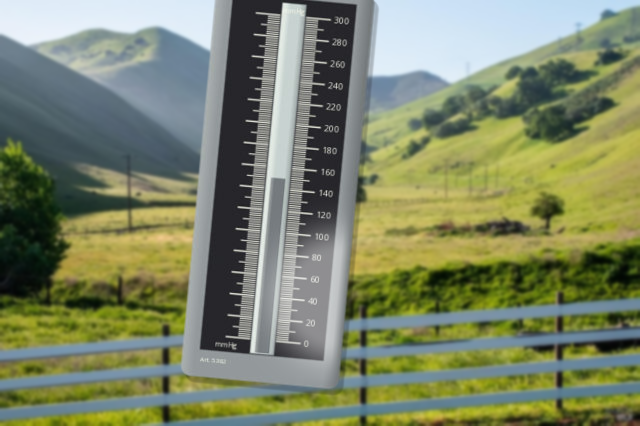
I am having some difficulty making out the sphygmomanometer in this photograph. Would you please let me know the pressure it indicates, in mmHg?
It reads 150 mmHg
